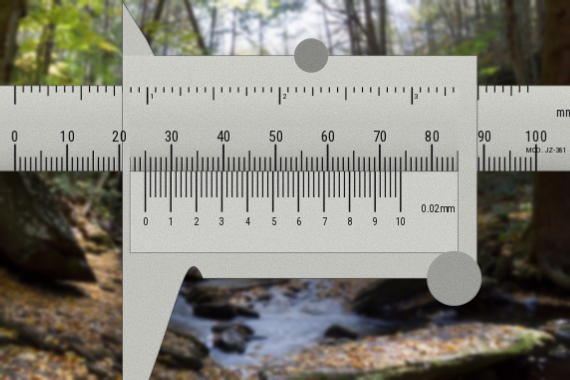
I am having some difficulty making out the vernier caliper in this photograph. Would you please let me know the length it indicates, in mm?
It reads 25.0 mm
